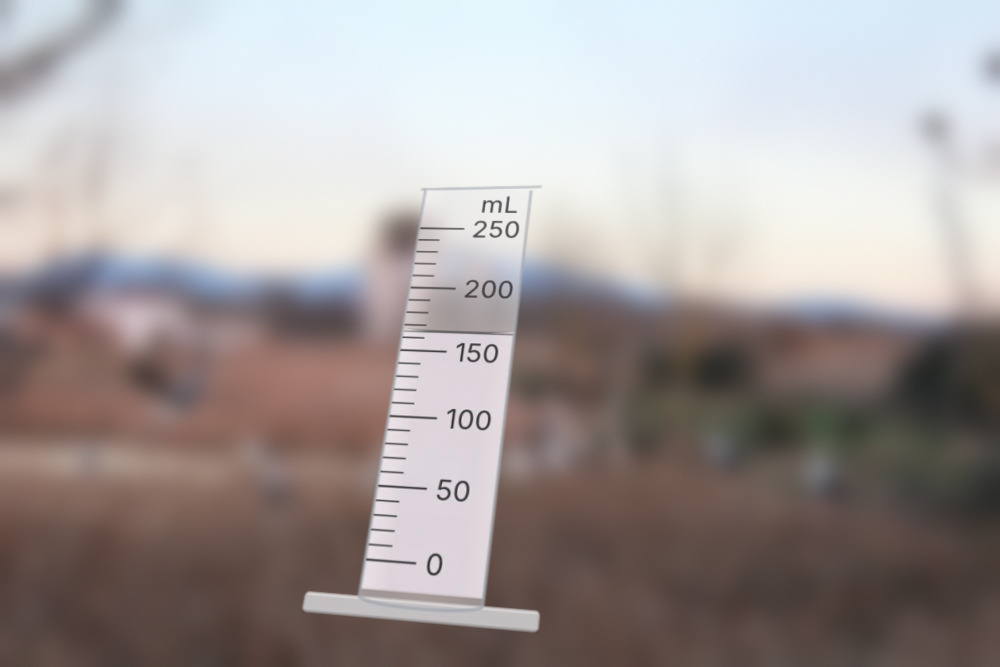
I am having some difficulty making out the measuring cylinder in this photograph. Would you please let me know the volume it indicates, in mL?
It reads 165 mL
